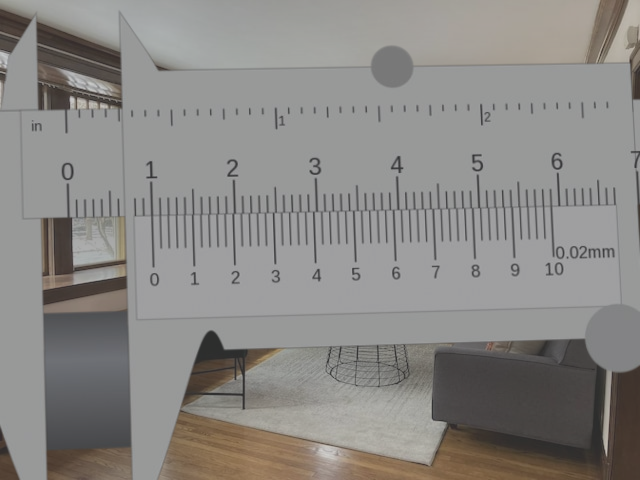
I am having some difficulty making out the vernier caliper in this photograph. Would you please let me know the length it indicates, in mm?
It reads 10.0 mm
